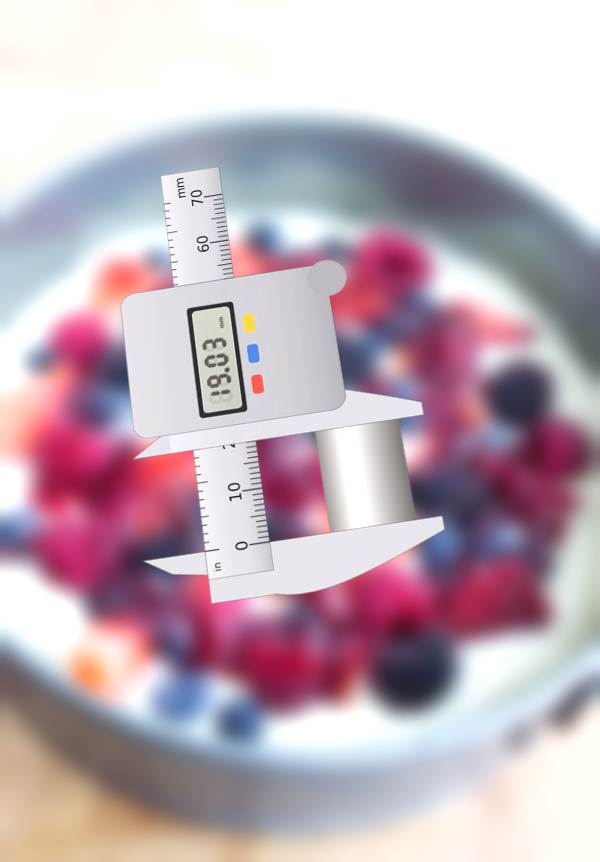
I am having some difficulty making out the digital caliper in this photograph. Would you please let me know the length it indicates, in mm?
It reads 19.03 mm
